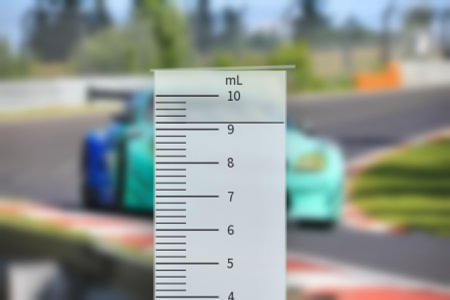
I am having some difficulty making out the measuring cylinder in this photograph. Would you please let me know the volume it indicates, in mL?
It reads 9.2 mL
